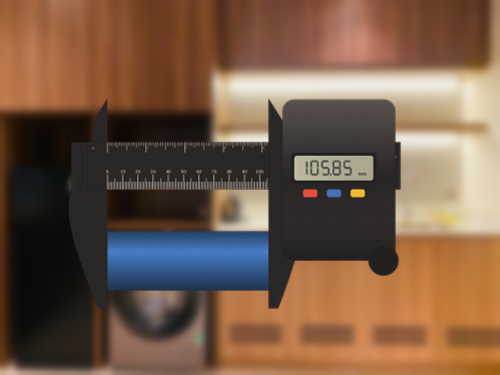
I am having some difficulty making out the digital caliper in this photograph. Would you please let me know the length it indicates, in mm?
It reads 105.85 mm
